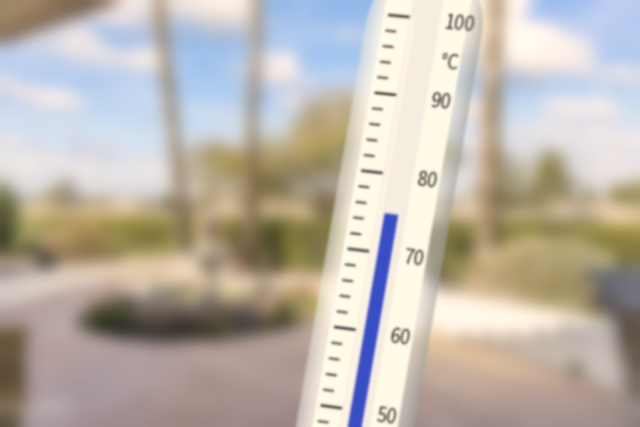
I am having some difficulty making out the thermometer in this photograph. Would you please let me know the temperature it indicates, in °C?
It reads 75 °C
